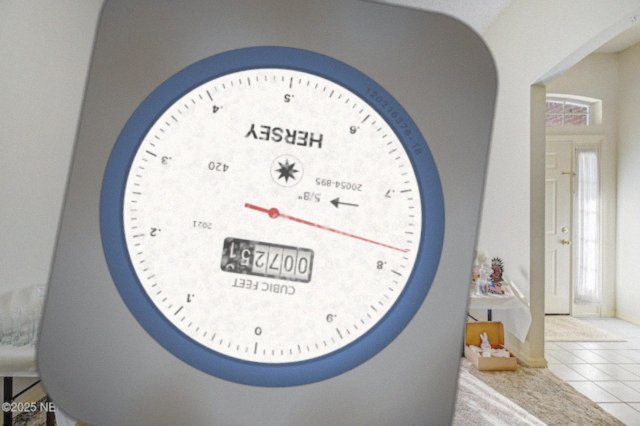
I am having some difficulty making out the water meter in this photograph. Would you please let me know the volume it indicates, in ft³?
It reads 7250.77 ft³
